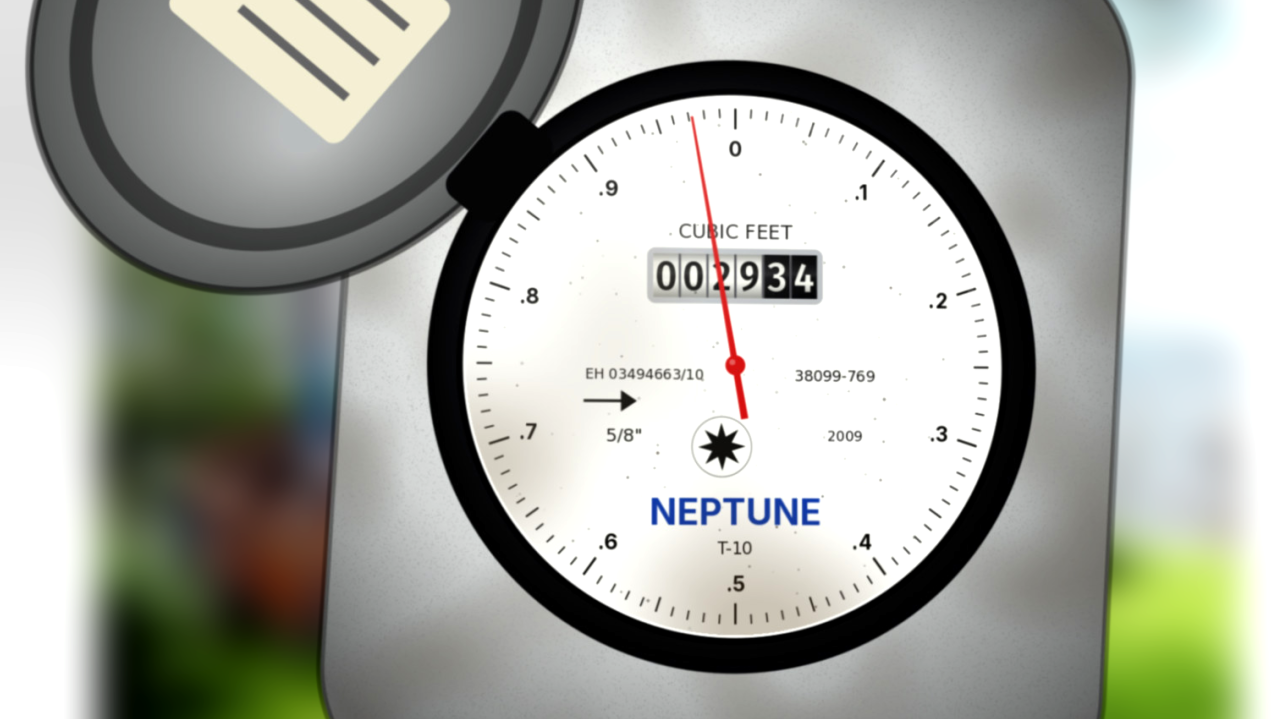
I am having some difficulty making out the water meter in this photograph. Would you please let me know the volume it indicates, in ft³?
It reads 2933.97 ft³
